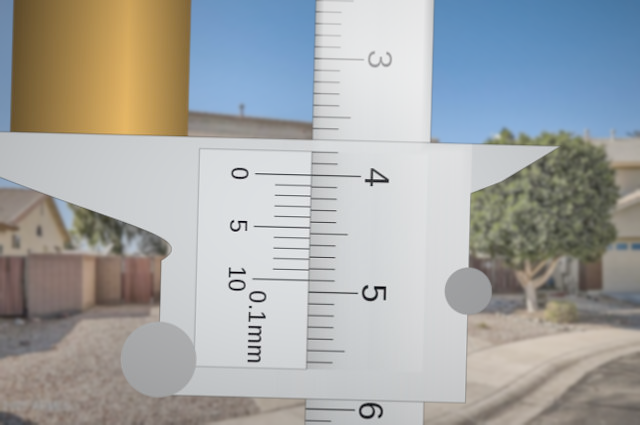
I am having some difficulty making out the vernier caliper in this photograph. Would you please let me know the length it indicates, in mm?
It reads 40.0 mm
